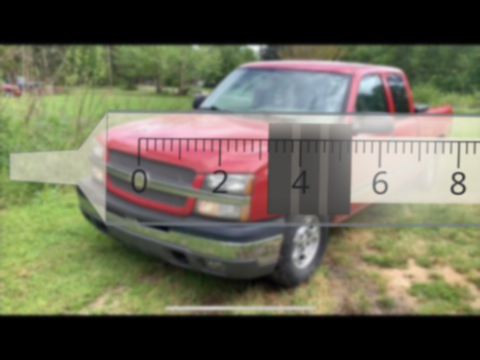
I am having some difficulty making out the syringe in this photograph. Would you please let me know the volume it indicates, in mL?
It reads 3.2 mL
